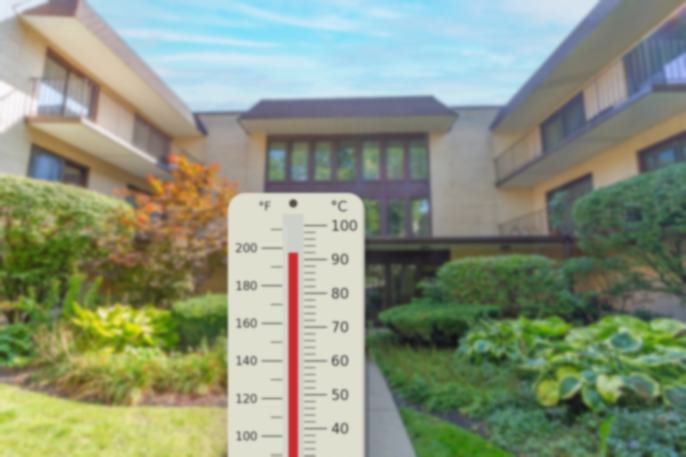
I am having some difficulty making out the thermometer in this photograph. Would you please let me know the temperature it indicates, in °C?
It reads 92 °C
